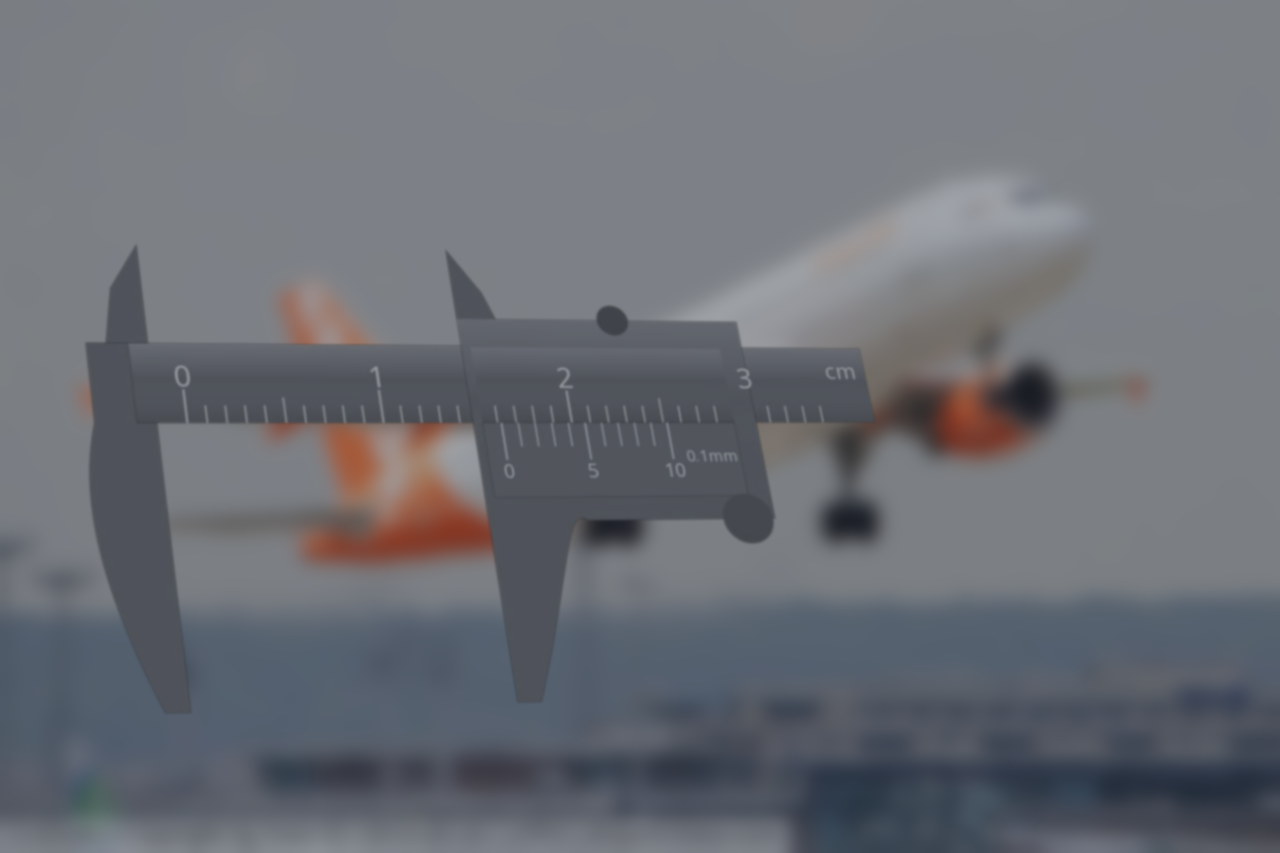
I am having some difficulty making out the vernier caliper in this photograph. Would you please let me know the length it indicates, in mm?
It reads 16.2 mm
